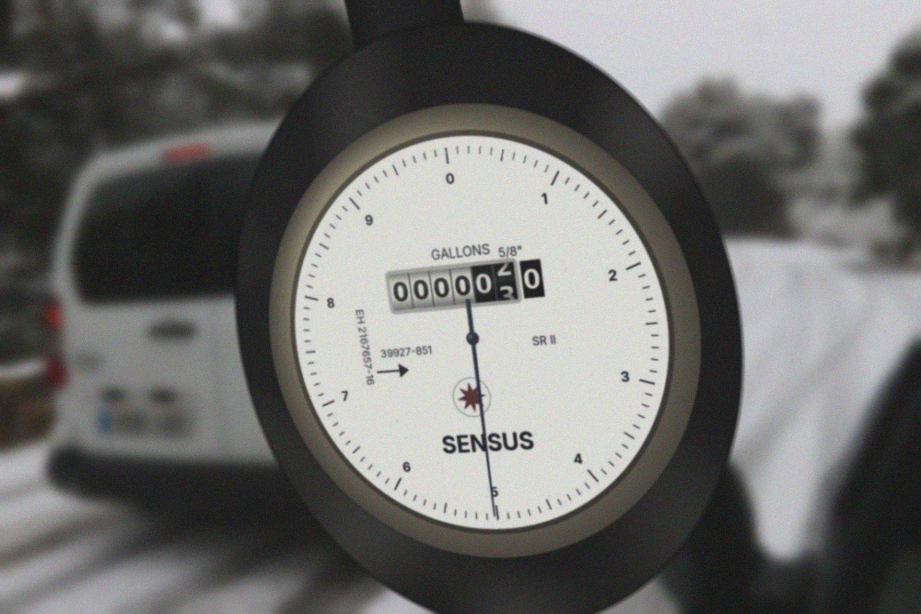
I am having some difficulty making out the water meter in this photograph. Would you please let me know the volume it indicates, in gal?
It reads 25.0 gal
